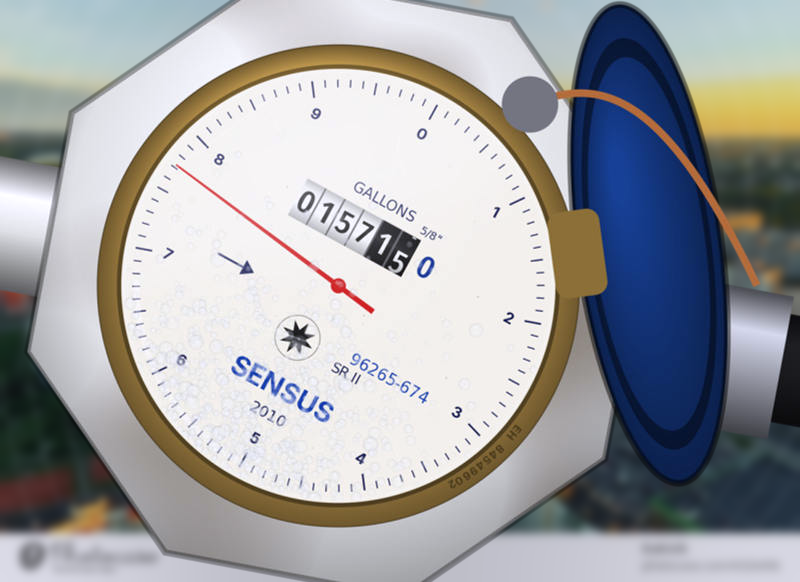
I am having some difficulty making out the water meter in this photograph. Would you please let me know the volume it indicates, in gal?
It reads 157147.7 gal
